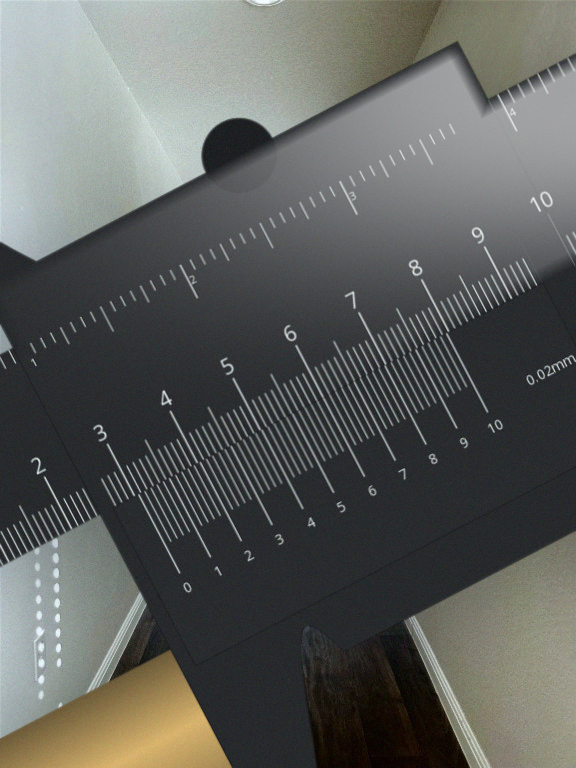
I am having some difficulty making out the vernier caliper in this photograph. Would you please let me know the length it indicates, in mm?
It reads 30.6 mm
